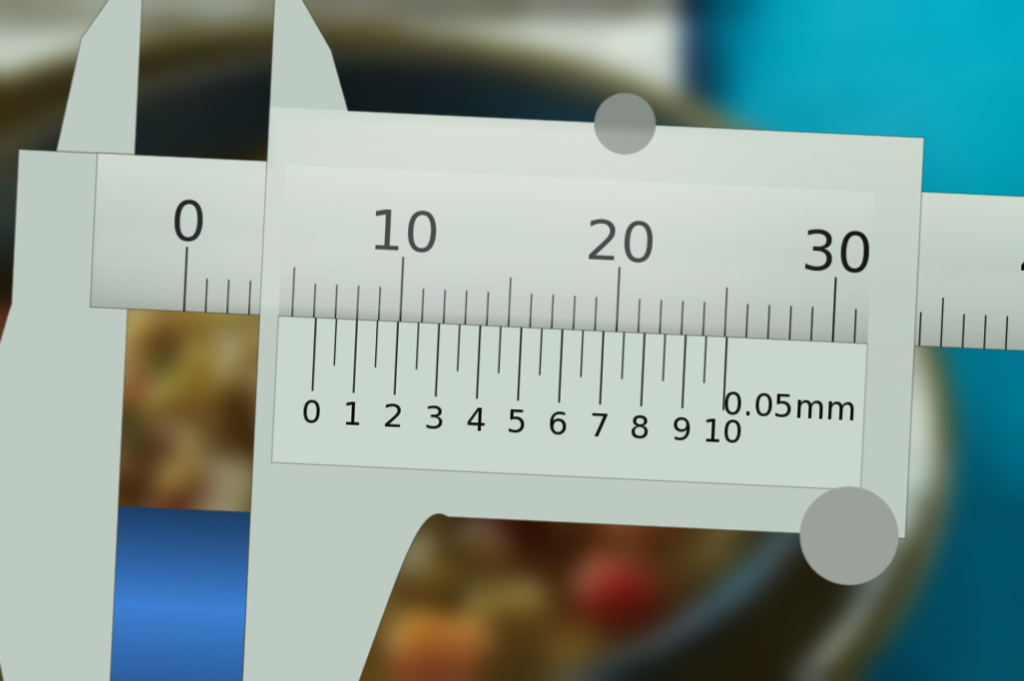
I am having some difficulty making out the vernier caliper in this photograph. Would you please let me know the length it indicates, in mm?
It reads 6.1 mm
